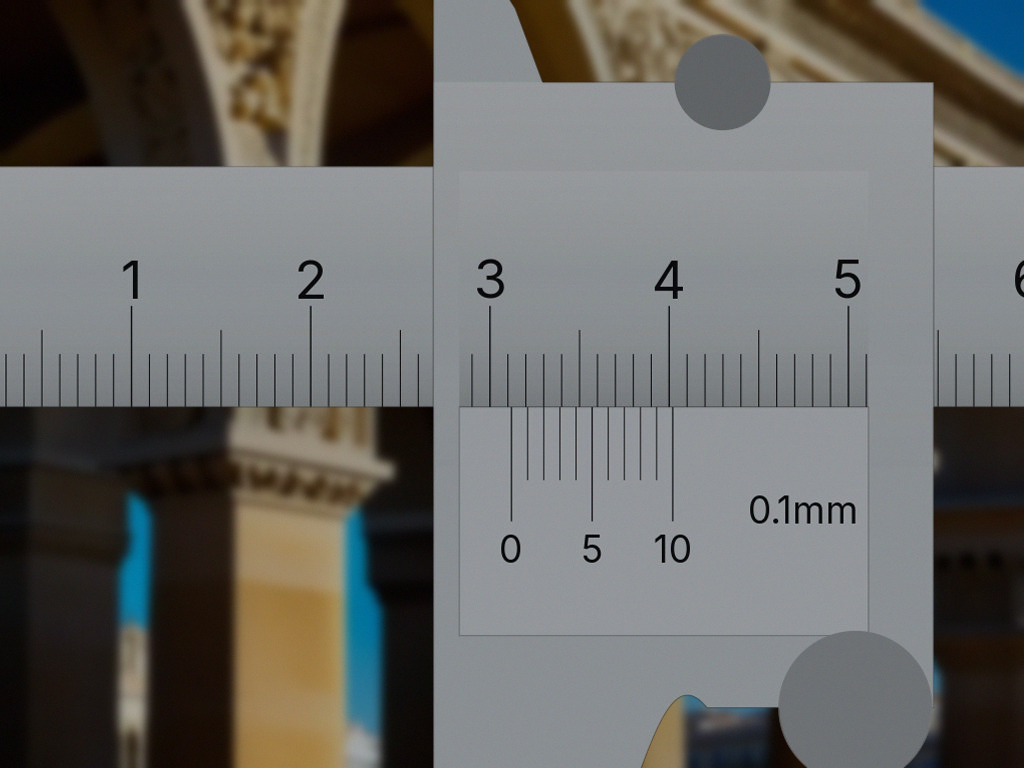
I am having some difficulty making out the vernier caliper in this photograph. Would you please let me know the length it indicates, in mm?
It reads 31.2 mm
